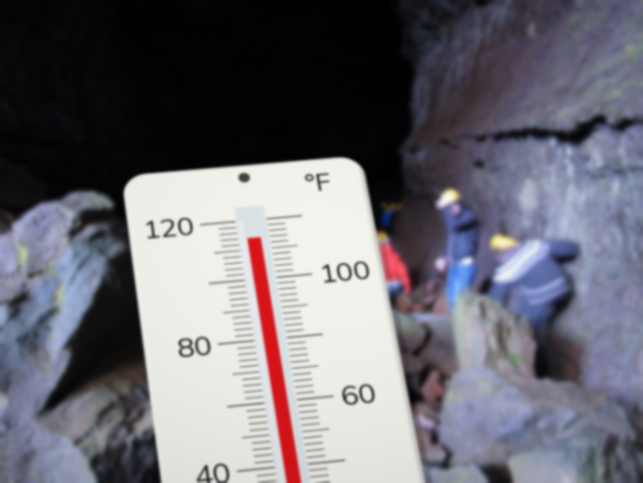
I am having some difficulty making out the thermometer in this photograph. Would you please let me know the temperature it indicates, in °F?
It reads 114 °F
